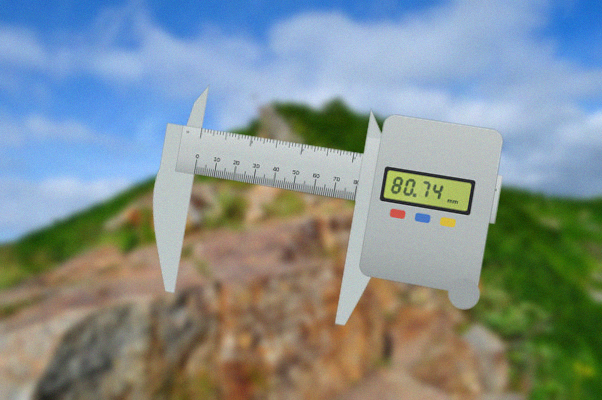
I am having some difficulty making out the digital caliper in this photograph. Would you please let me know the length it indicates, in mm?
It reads 80.74 mm
